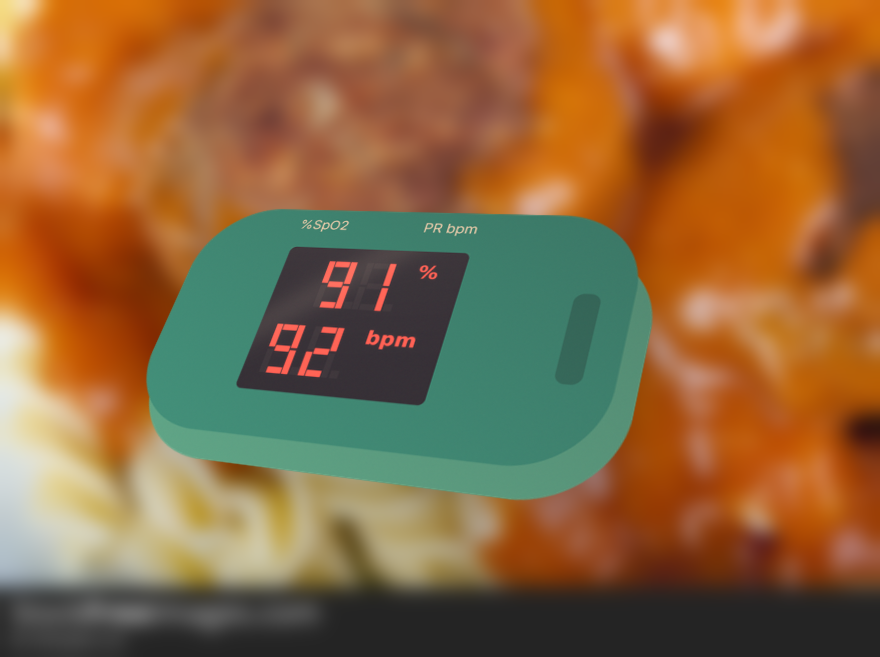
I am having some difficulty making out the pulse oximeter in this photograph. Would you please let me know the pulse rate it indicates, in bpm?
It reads 92 bpm
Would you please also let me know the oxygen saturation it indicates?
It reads 91 %
